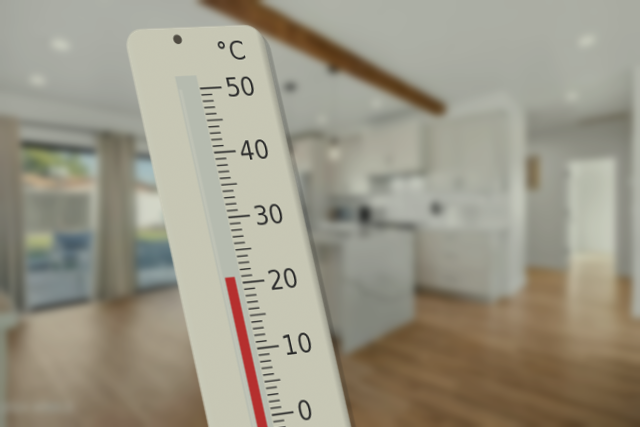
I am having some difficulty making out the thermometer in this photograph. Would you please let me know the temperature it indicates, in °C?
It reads 21 °C
